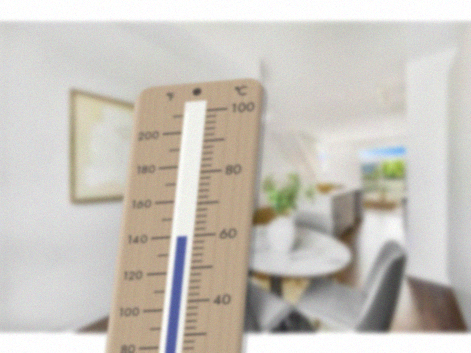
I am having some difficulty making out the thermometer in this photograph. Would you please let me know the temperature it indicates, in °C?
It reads 60 °C
